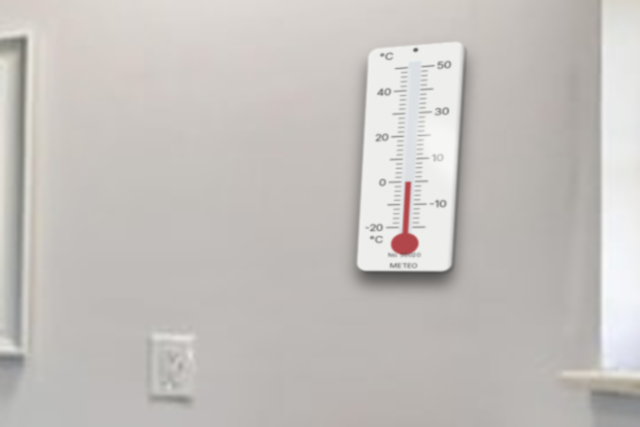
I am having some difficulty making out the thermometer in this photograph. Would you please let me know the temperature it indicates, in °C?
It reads 0 °C
